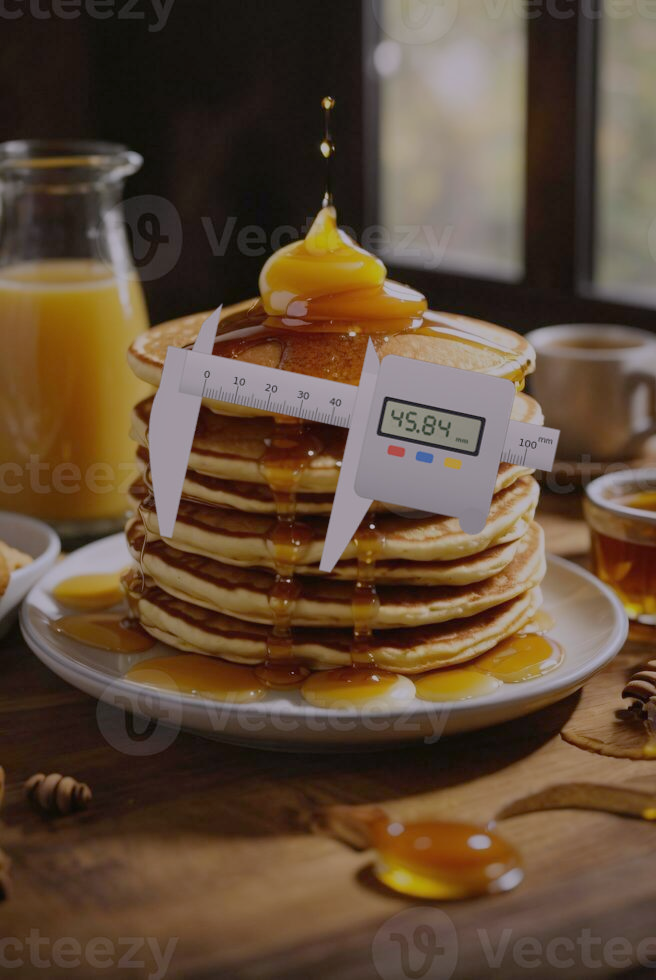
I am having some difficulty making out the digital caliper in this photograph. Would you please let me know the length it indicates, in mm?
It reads 45.84 mm
